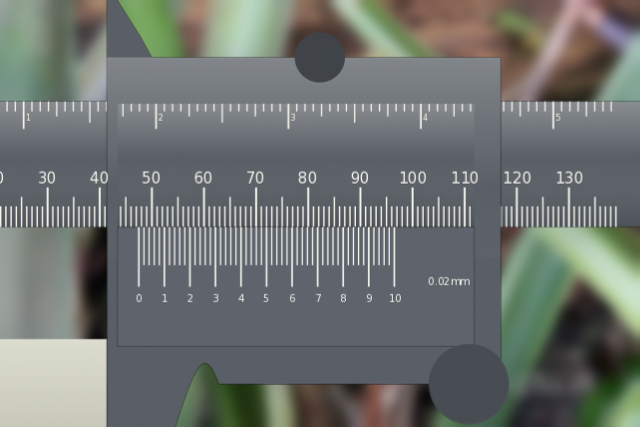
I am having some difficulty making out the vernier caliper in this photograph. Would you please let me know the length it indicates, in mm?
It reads 47.5 mm
